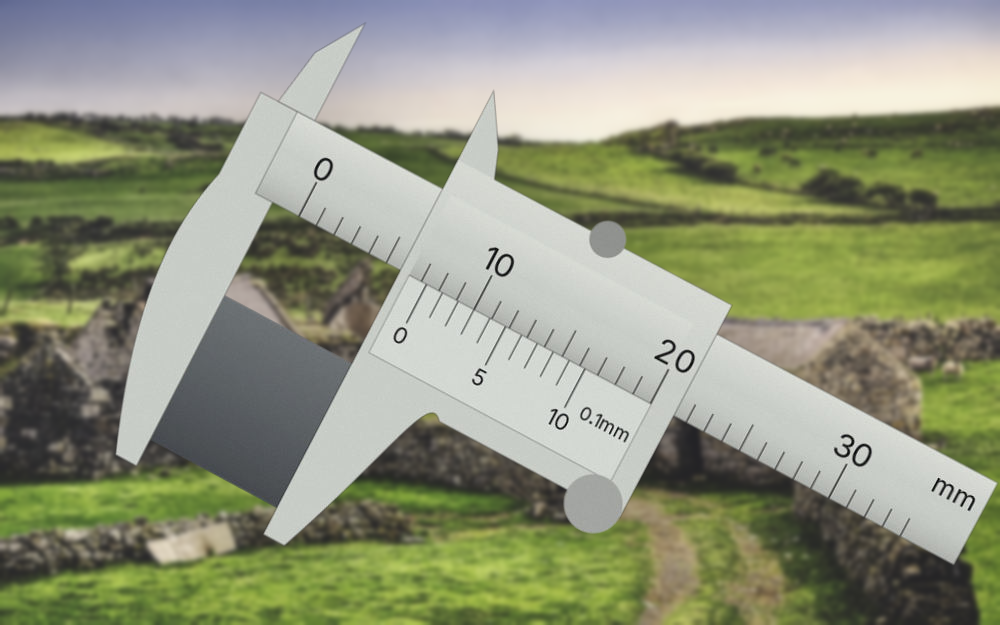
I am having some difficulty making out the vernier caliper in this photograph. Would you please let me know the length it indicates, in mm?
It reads 7.3 mm
